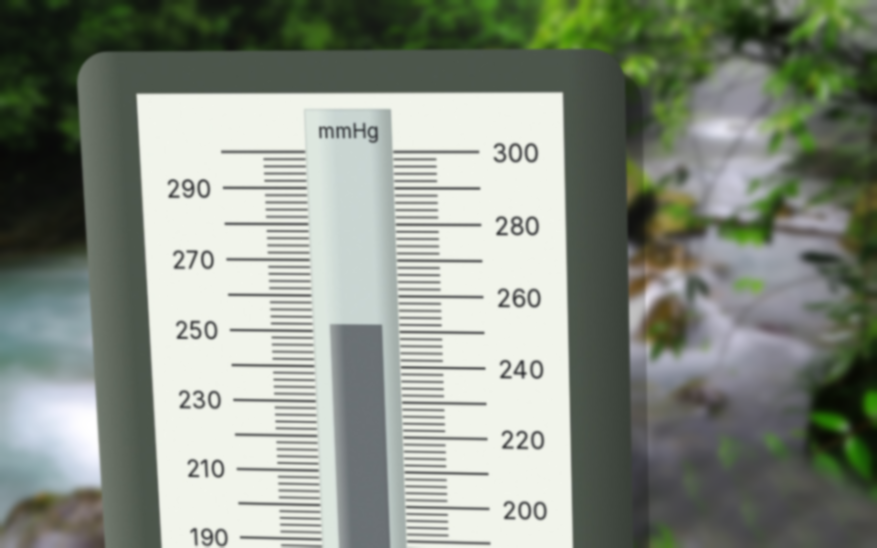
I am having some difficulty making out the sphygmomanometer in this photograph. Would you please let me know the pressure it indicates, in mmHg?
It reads 252 mmHg
